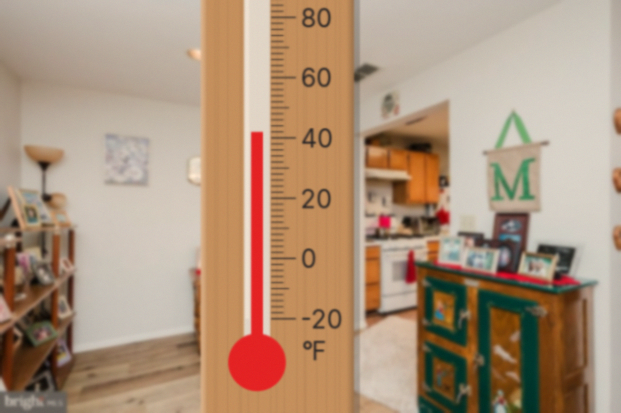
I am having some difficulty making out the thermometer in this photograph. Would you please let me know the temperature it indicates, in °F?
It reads 42 °F
